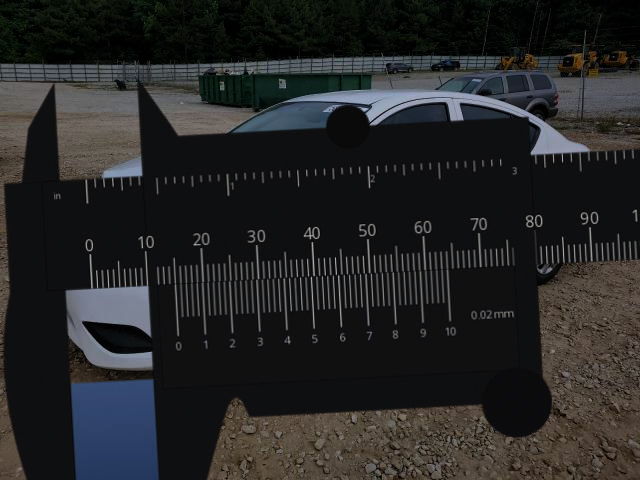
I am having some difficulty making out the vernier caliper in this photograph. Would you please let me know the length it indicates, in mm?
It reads 15.0 mm
